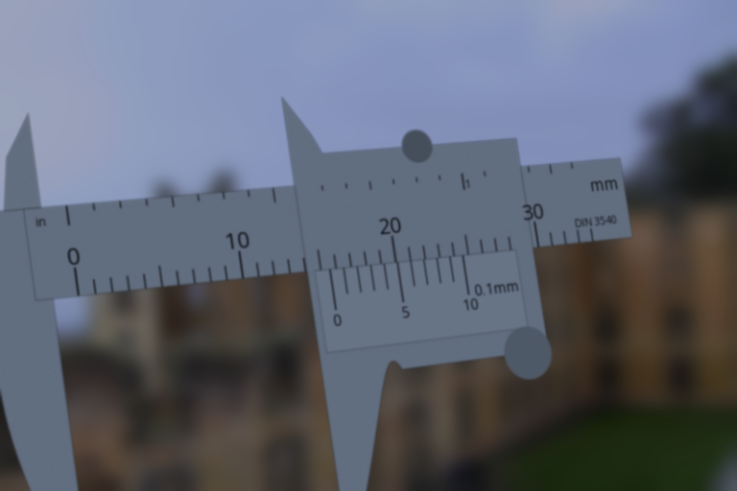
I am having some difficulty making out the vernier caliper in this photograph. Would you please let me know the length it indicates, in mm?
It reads 15.6 mm
